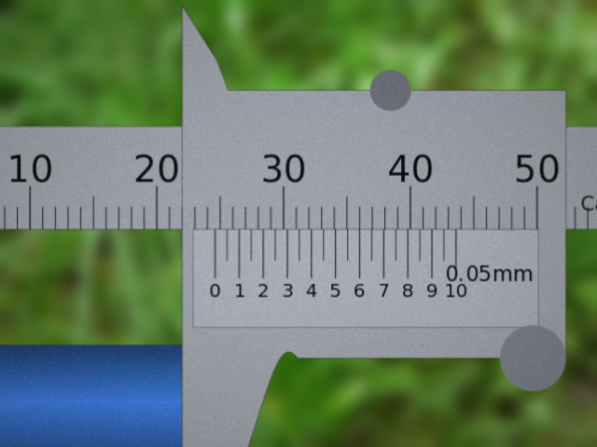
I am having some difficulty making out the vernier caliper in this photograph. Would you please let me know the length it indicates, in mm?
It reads 24.6 mm
